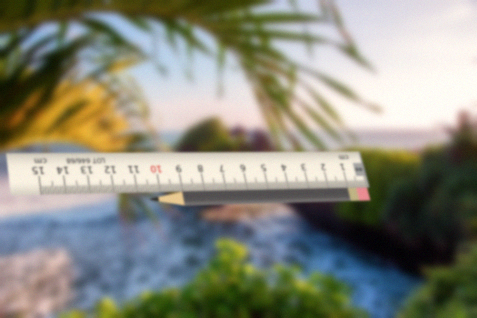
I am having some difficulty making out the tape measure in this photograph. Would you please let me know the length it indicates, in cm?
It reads 10.5 cm
